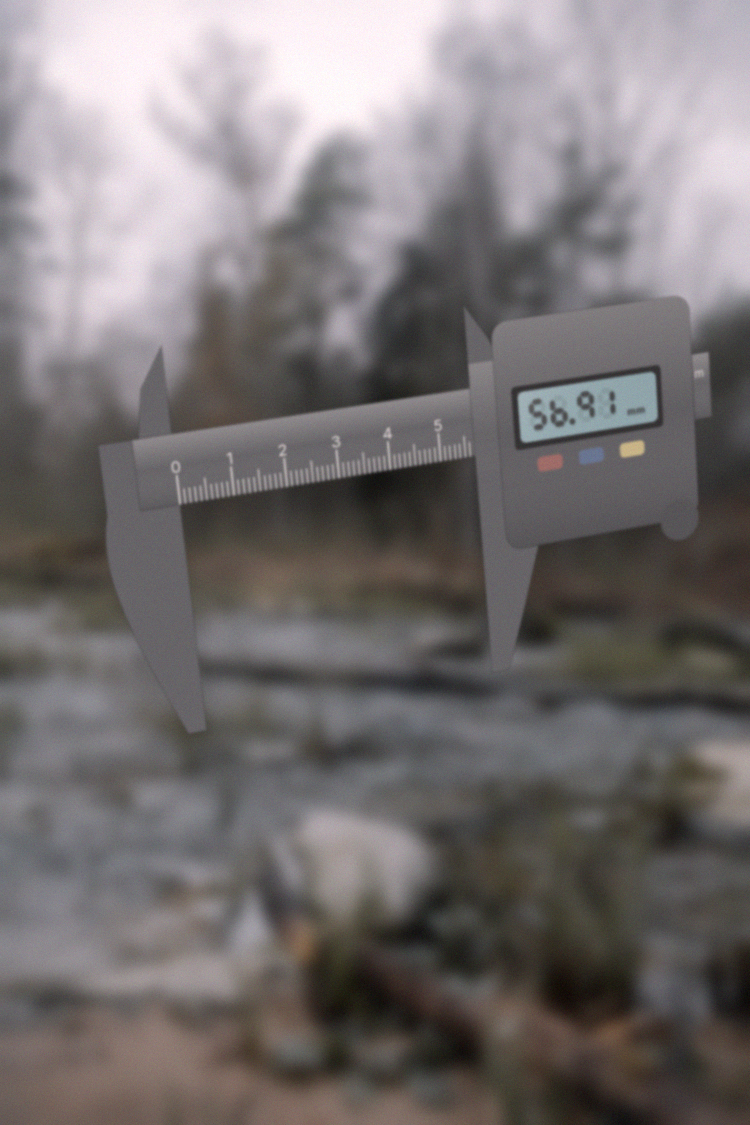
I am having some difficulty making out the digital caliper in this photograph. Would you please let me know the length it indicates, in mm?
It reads 56.91 mm
